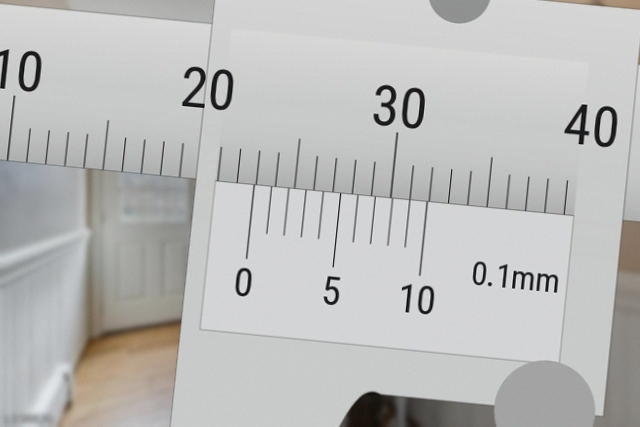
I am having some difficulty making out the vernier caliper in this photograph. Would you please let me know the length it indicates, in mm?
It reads 22.9 mm
